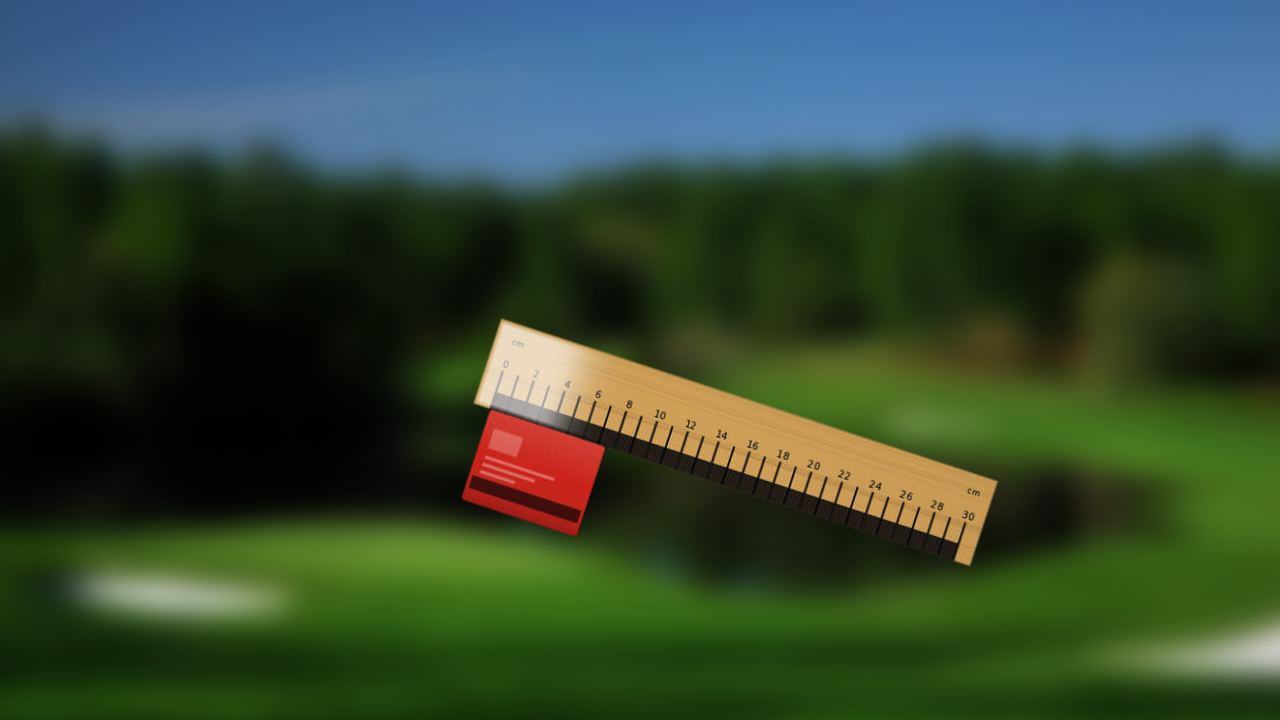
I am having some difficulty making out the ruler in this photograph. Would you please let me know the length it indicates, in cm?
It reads 7.5 cm
